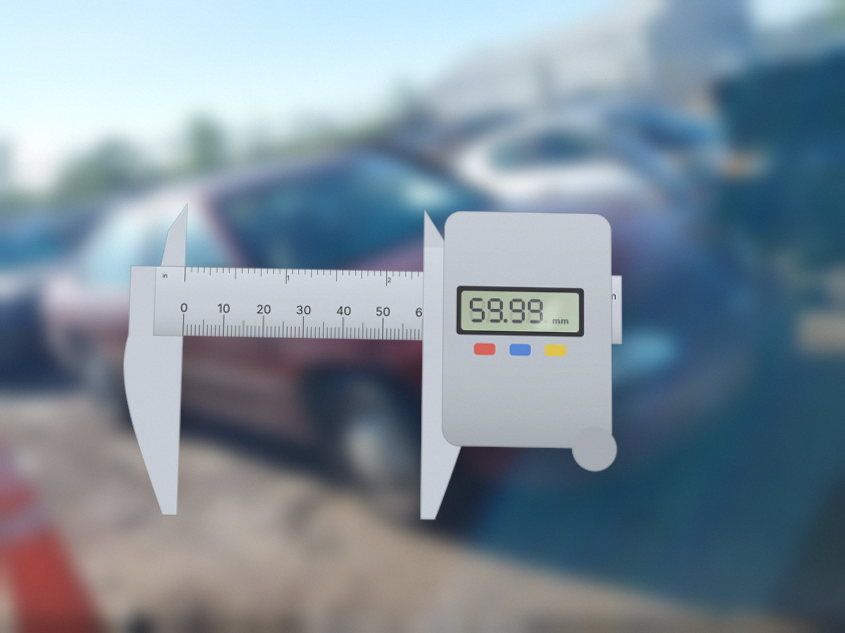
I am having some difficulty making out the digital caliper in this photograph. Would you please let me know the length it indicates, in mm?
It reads 59.99 mm
